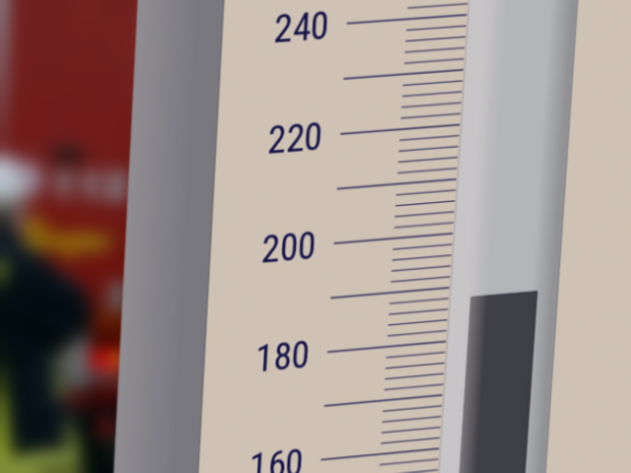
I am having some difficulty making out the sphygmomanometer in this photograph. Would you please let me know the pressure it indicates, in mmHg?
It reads 188 mmHg
